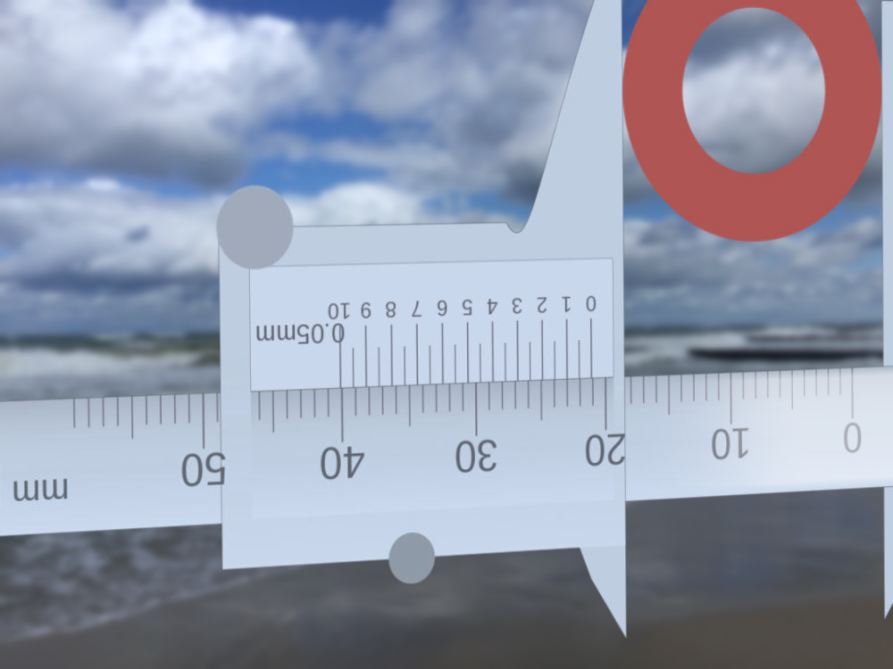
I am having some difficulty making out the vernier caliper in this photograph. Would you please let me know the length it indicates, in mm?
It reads 21.1 mm
